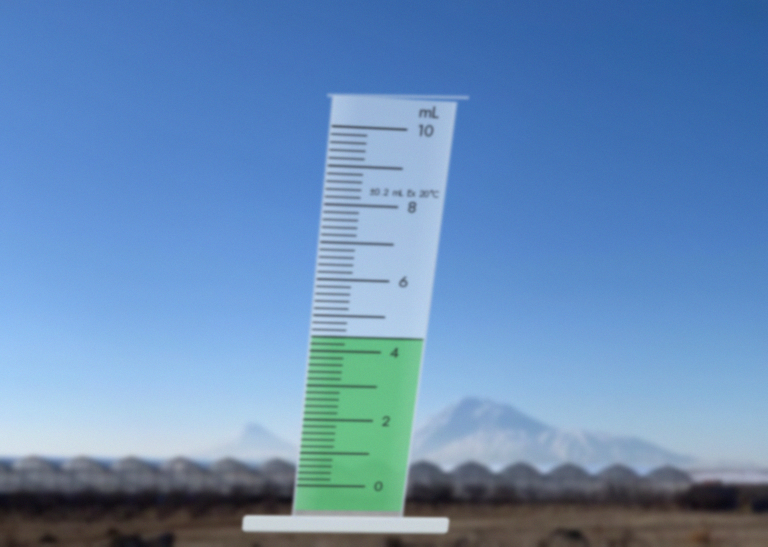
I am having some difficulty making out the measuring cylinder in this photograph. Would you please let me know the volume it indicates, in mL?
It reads 4.4 mL
